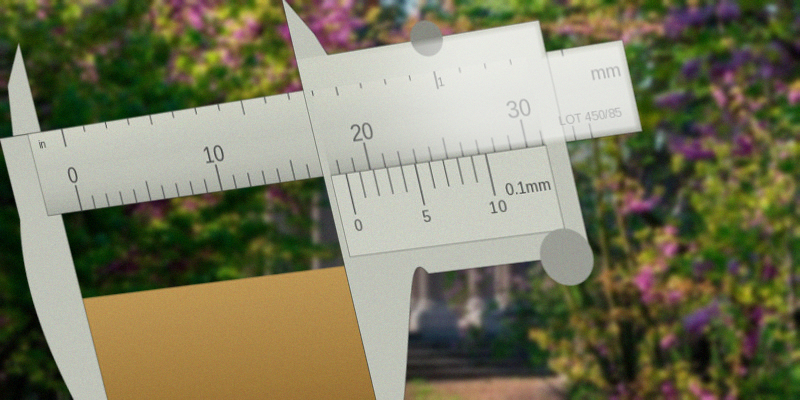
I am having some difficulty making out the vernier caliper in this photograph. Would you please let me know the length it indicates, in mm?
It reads 18.4 mm
